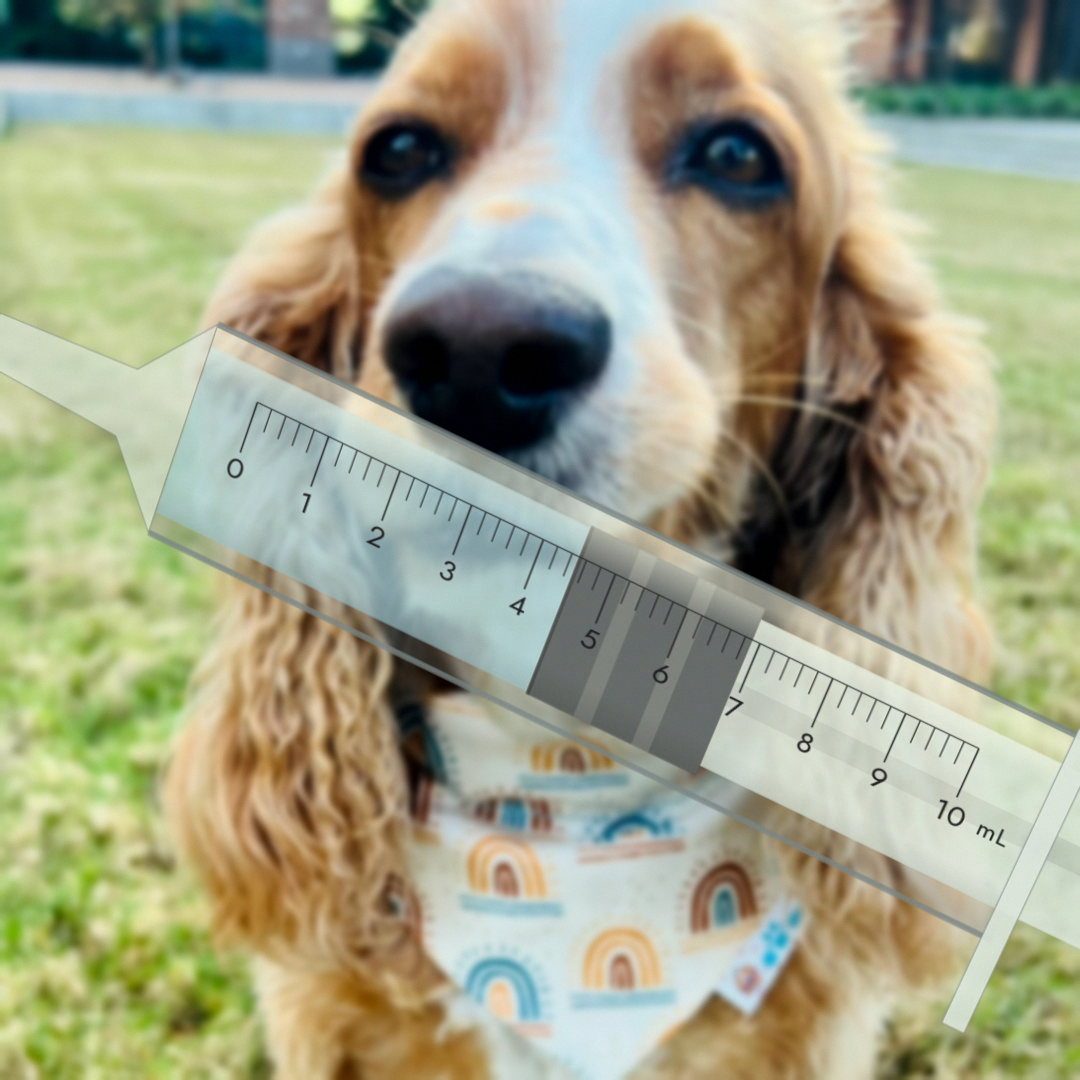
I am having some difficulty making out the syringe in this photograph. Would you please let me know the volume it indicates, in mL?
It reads 4.5 mL
